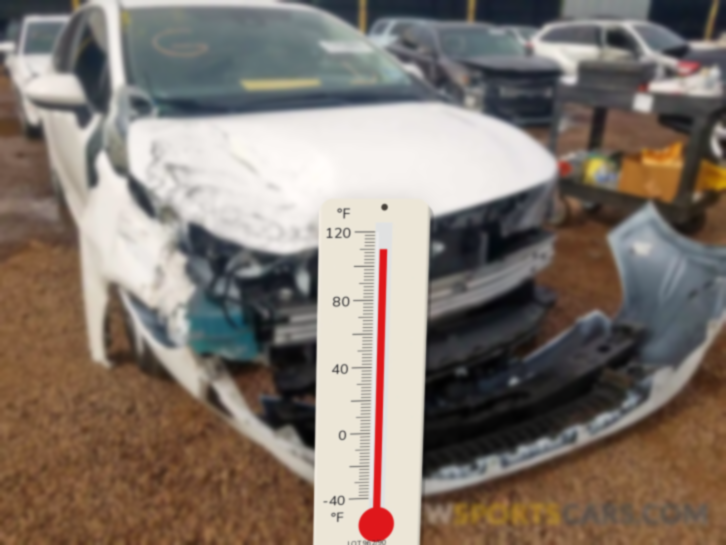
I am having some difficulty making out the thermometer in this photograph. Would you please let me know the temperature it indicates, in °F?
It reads 110 °F
